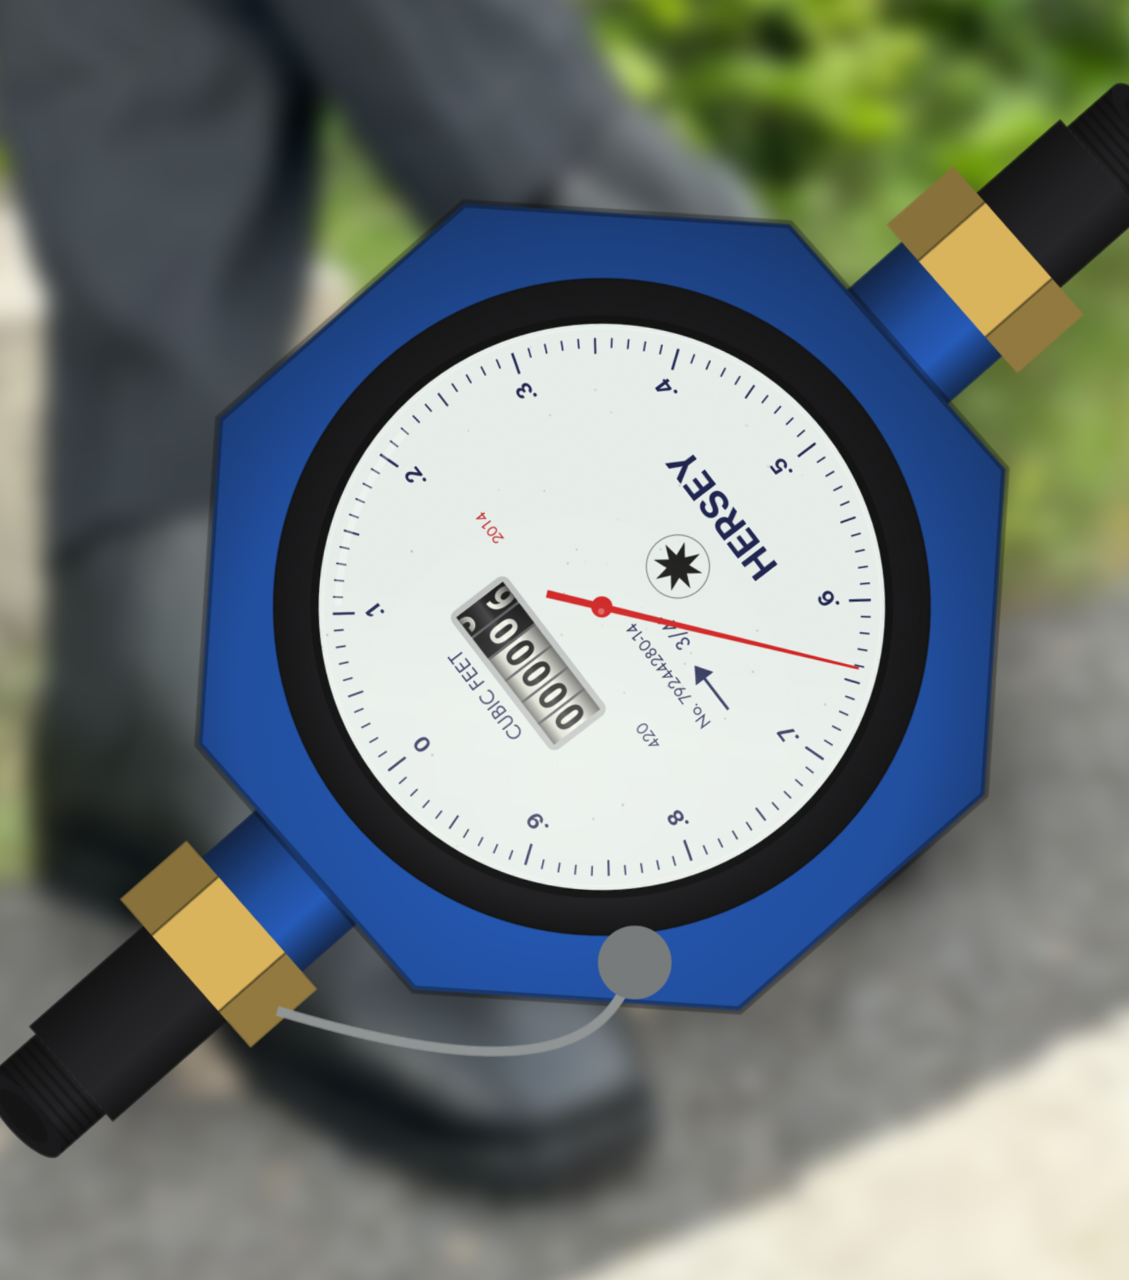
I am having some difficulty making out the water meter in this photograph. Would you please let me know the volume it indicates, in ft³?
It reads 5.64 ft³
